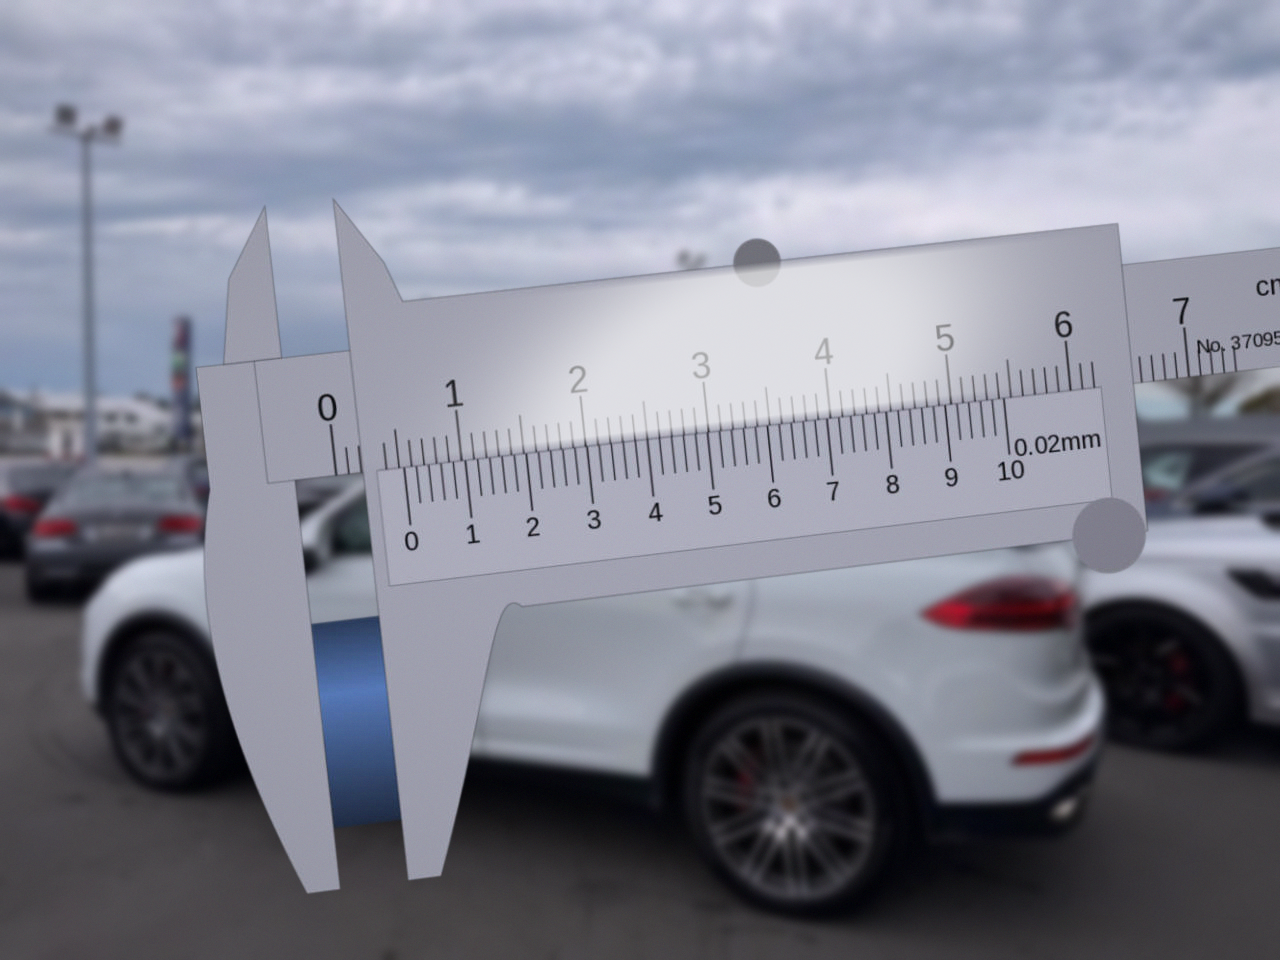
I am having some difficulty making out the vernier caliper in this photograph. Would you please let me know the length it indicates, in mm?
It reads 5.4 mm
